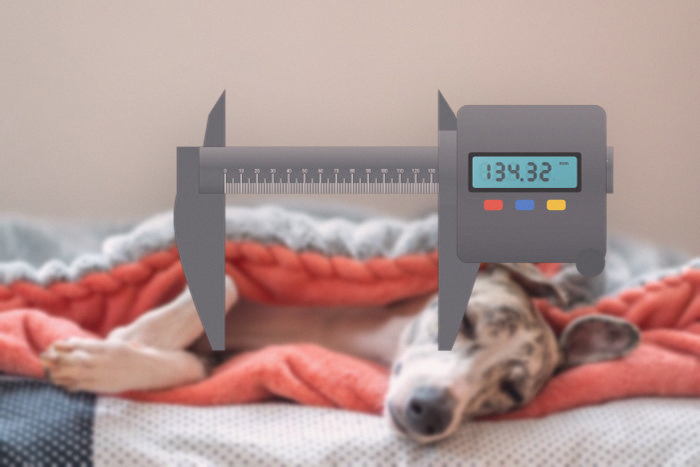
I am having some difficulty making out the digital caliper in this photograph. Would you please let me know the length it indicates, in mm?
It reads 134.32 mm
